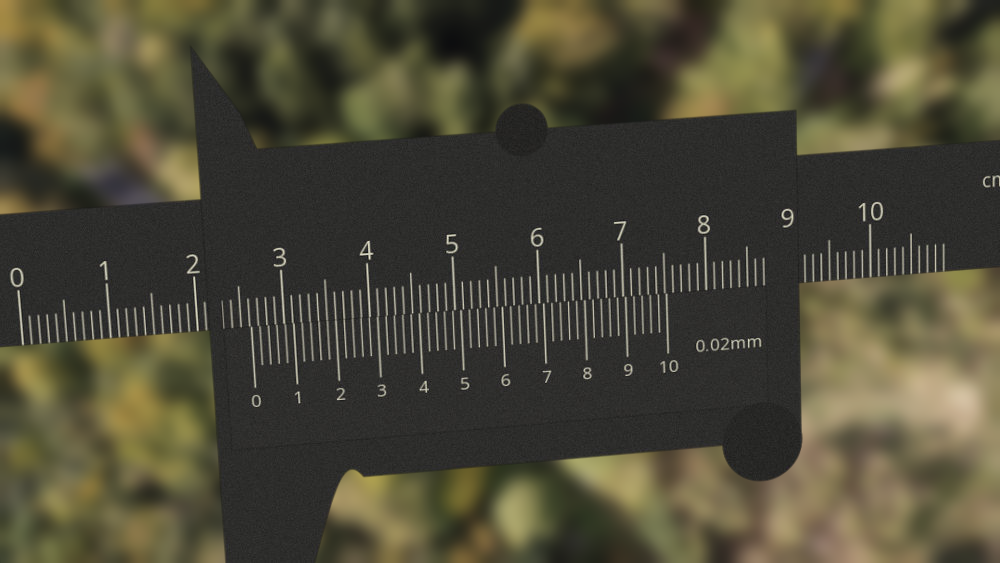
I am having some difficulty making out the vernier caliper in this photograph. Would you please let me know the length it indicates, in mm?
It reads 26.2 mm
